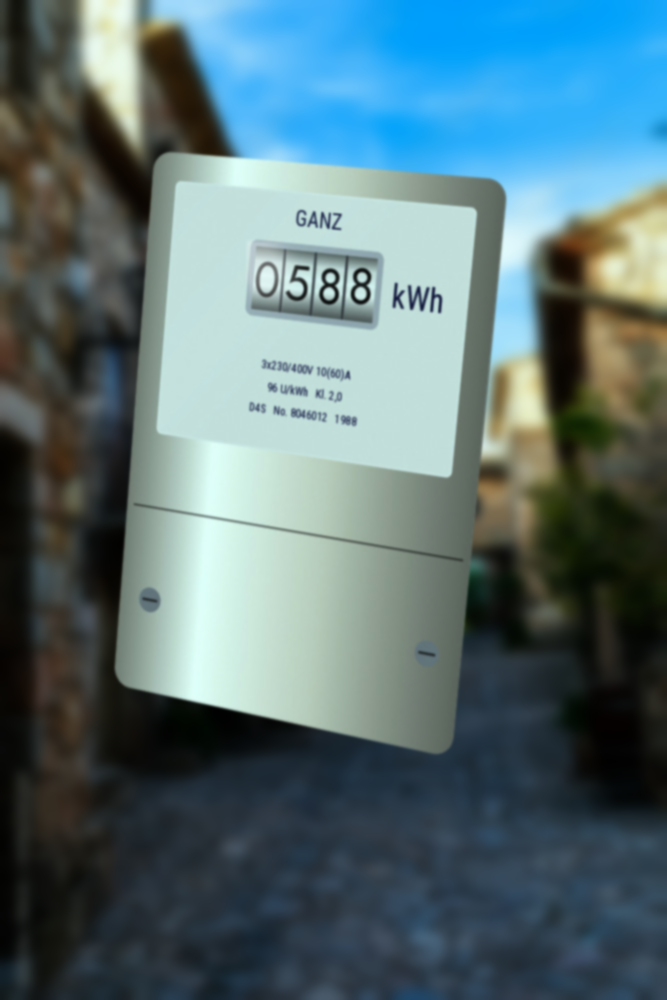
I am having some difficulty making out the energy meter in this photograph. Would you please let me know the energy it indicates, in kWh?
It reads 588 kWh
